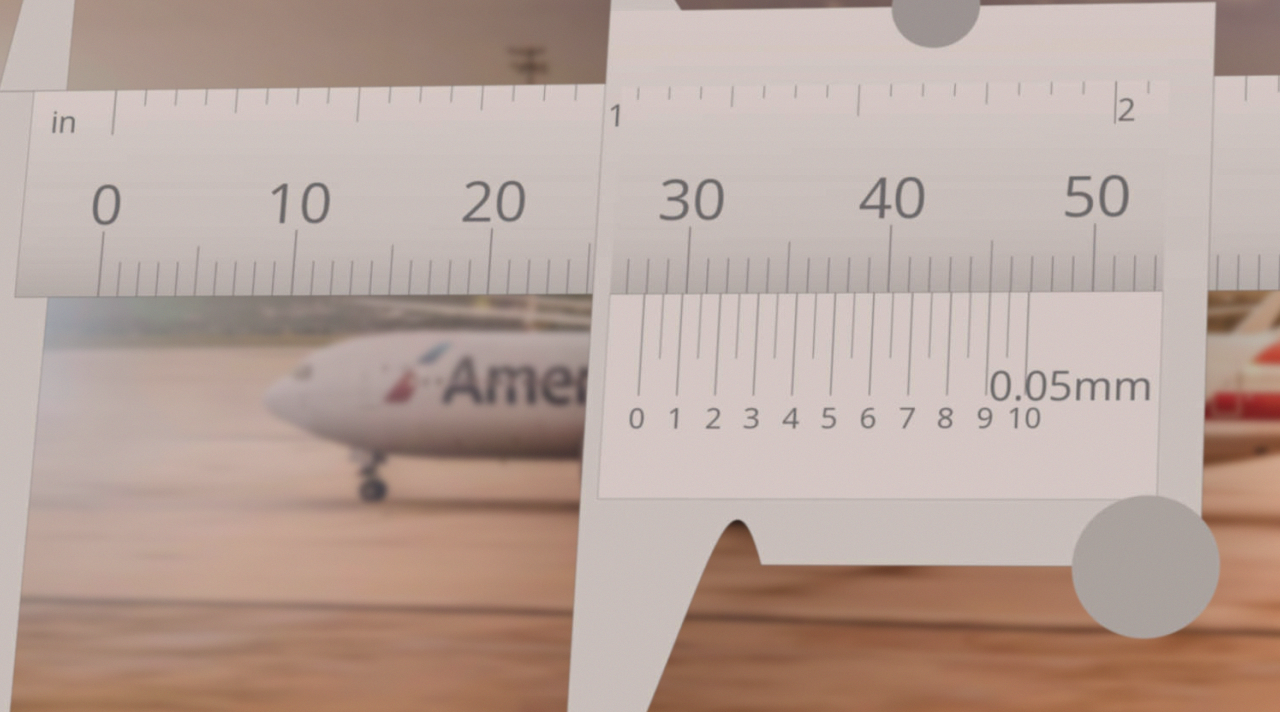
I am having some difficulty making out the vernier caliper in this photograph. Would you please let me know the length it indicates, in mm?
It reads 27.9 mm
